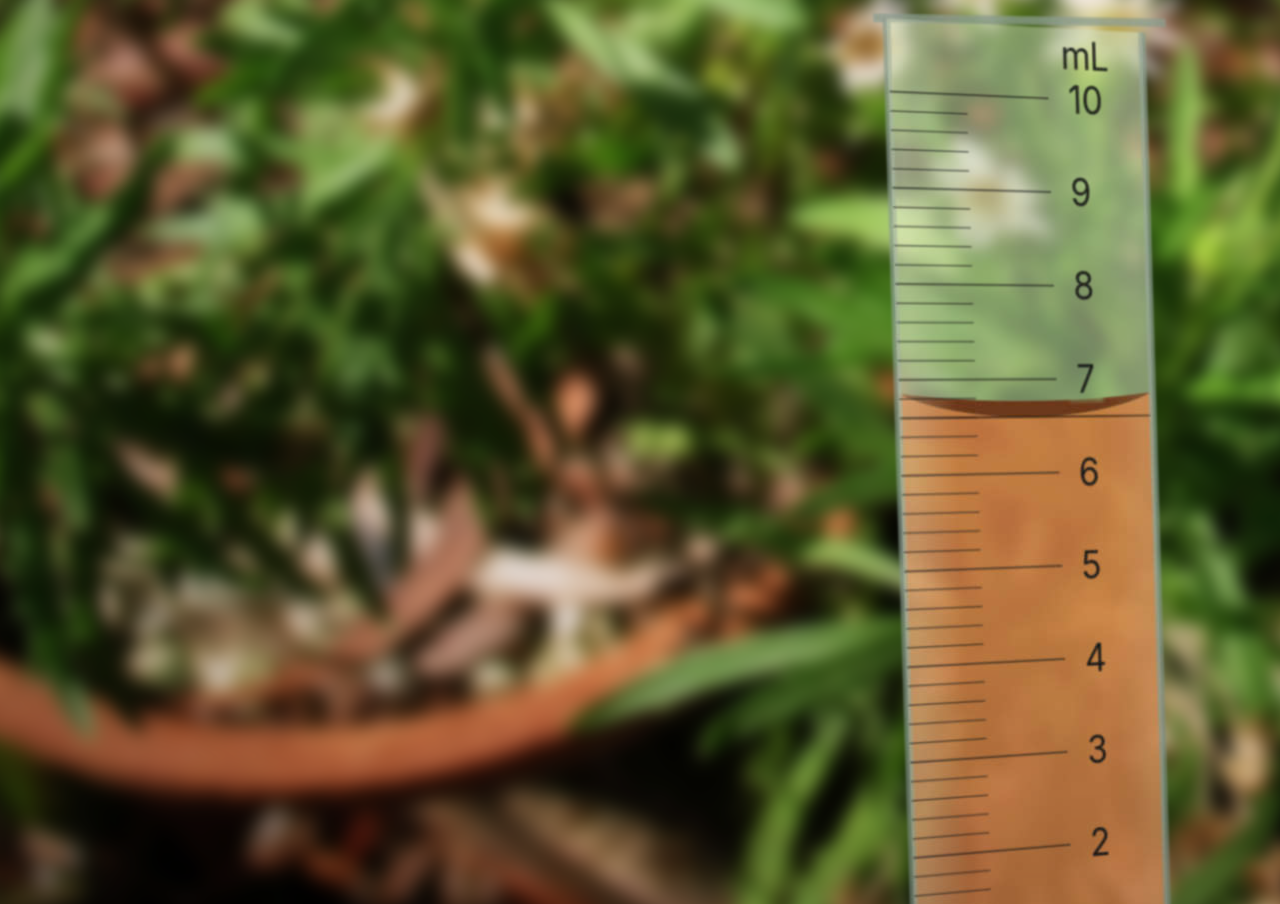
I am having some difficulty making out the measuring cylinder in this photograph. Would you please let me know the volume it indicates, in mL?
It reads 6.6 mL
